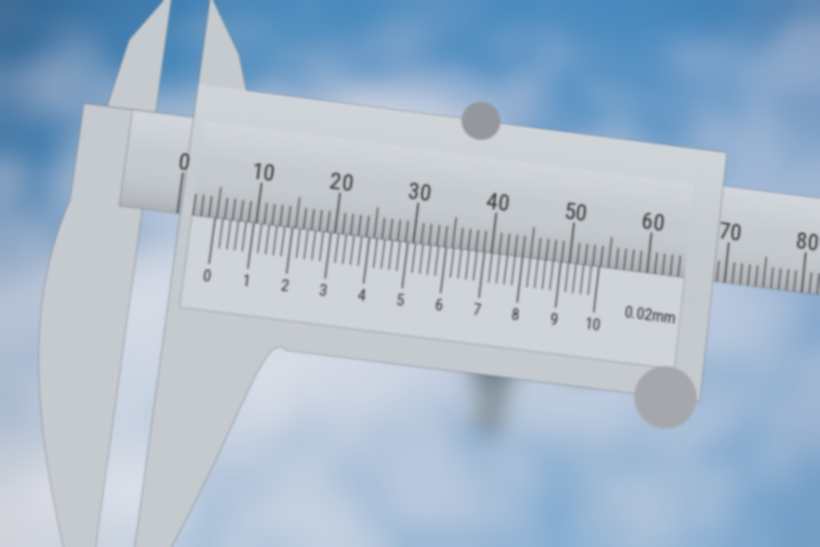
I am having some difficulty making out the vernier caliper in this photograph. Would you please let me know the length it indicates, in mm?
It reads 4.8 mm
